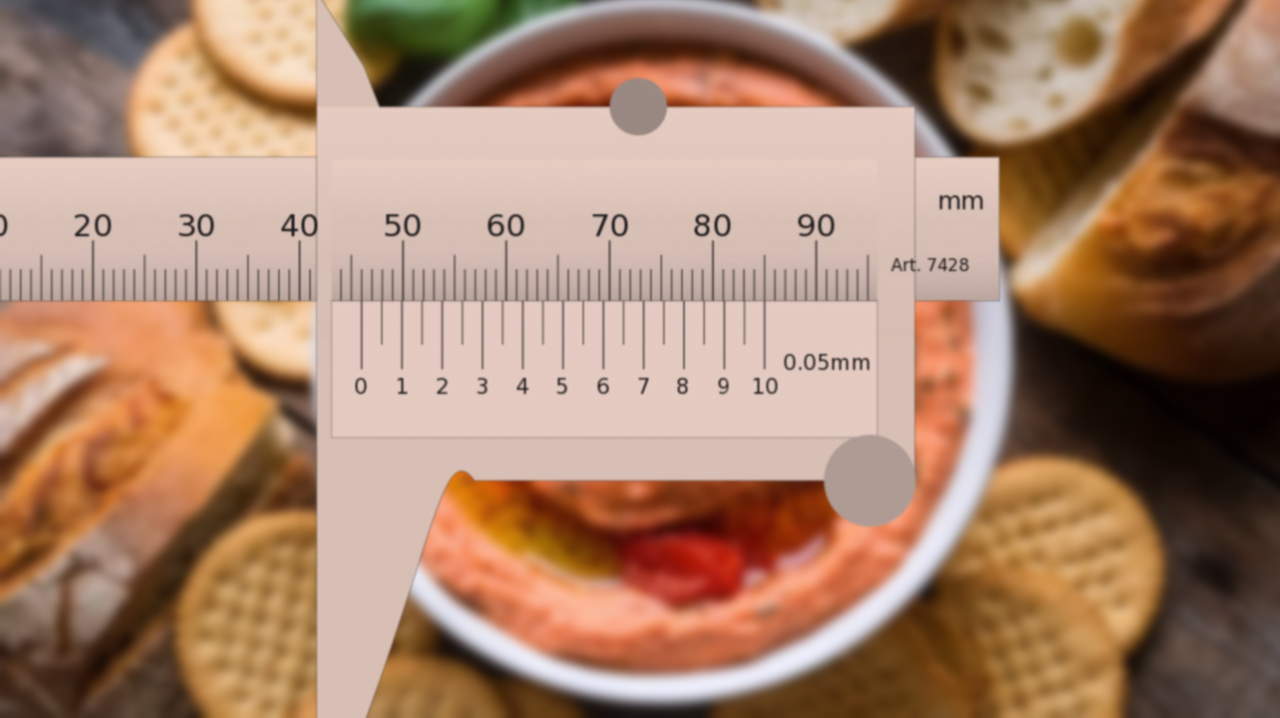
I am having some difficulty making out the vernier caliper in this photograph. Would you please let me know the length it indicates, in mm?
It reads 46.0 mm
